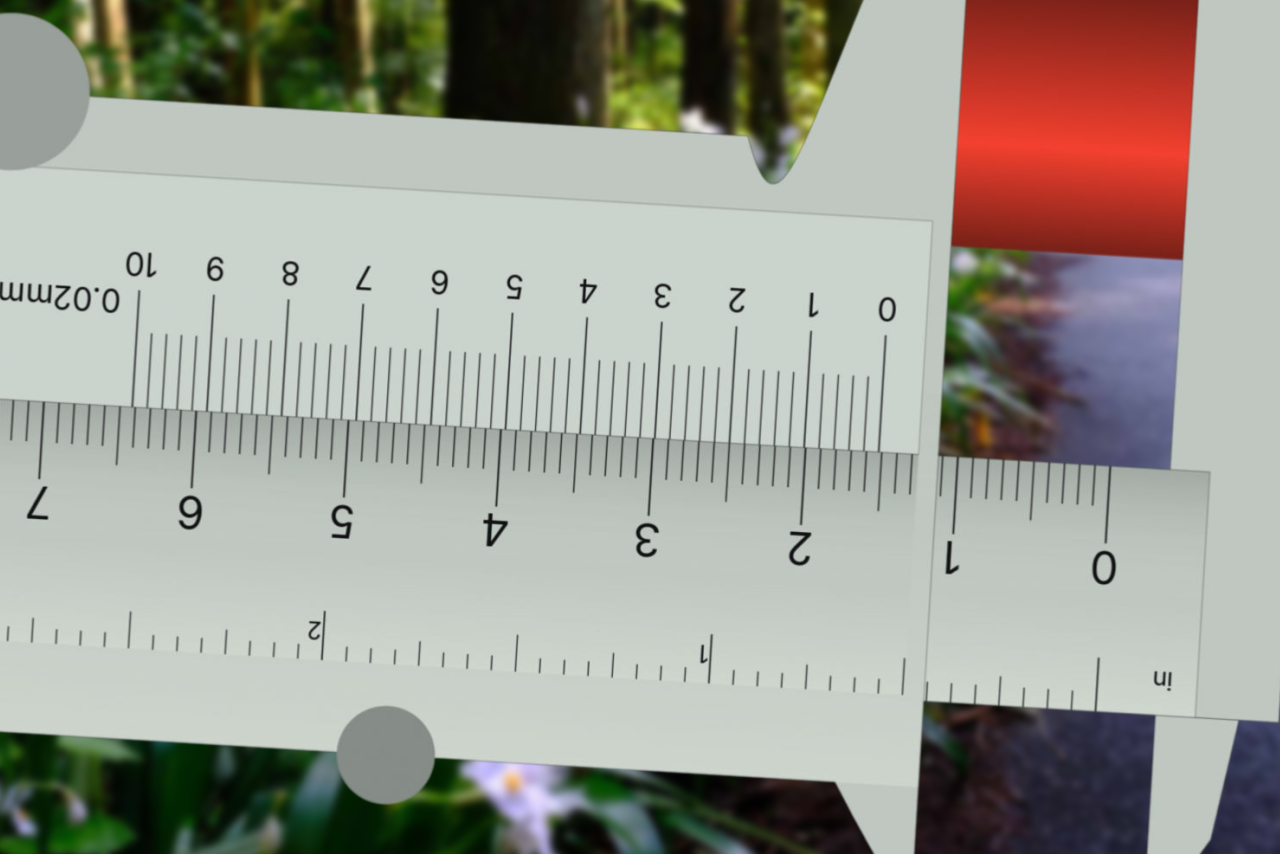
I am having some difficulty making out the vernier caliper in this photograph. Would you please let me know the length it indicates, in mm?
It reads 15.2 mm
